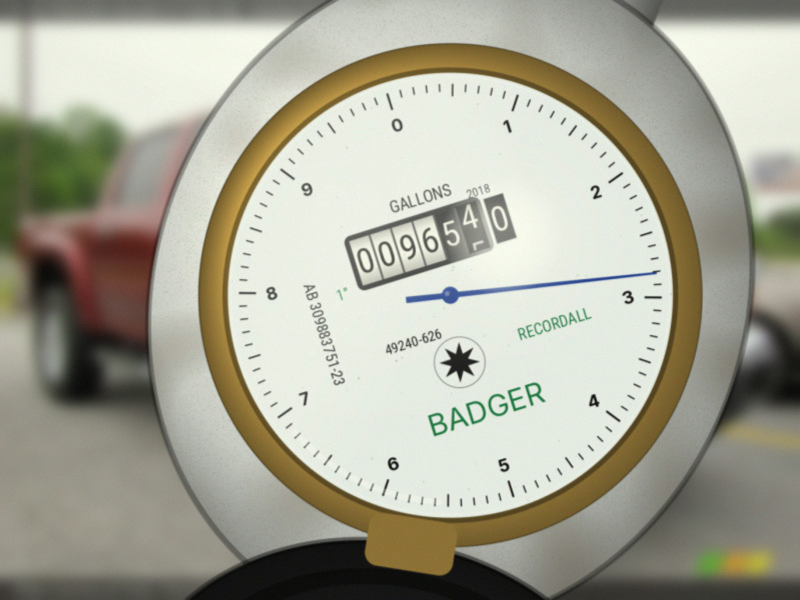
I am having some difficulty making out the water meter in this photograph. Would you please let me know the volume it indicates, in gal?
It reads 96542.8 gal
